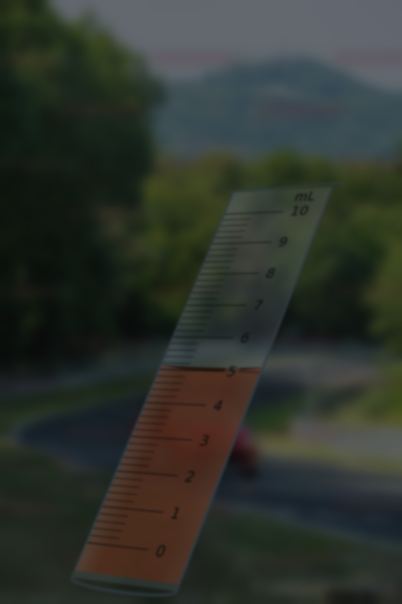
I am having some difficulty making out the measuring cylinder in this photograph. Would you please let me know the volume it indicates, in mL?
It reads 5 mL
